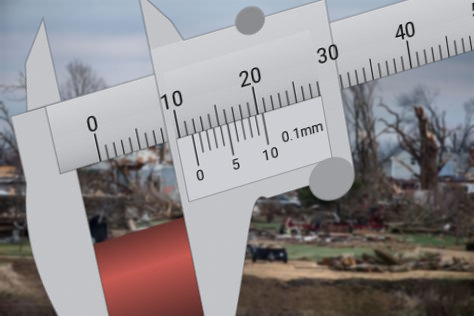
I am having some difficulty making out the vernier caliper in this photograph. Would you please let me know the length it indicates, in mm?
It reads 11.6 mm
